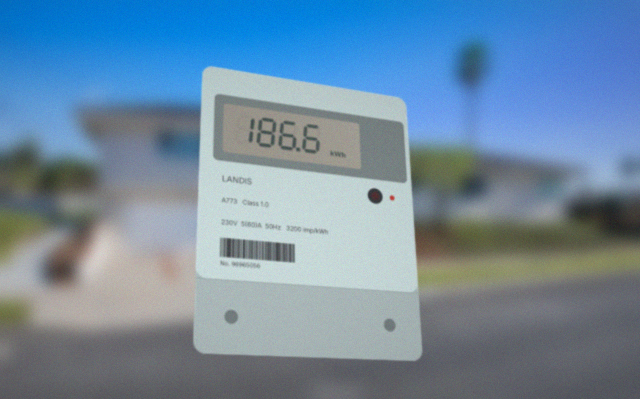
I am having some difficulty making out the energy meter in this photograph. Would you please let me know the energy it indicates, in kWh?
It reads 186.6 kWh
